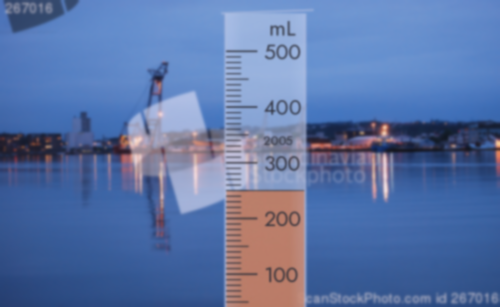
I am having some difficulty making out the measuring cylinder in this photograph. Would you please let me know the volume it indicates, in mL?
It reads 250 mL
